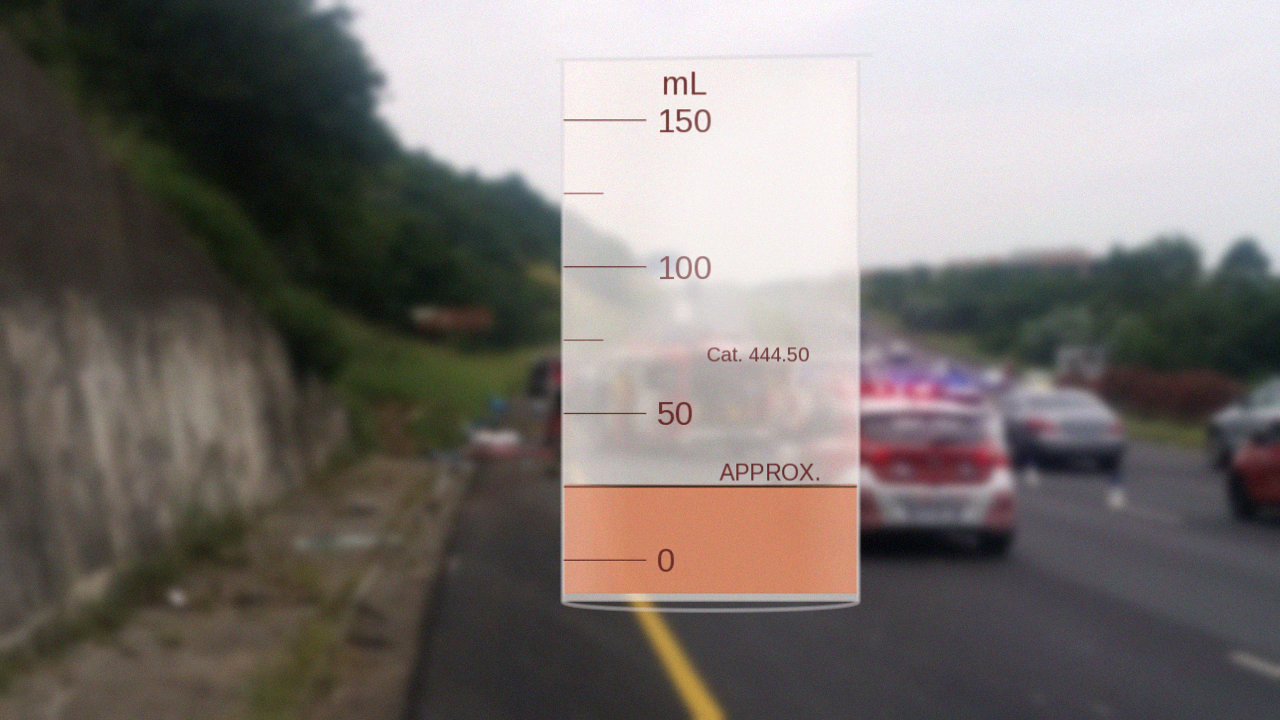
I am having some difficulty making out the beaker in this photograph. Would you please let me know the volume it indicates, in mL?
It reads 25 mL
